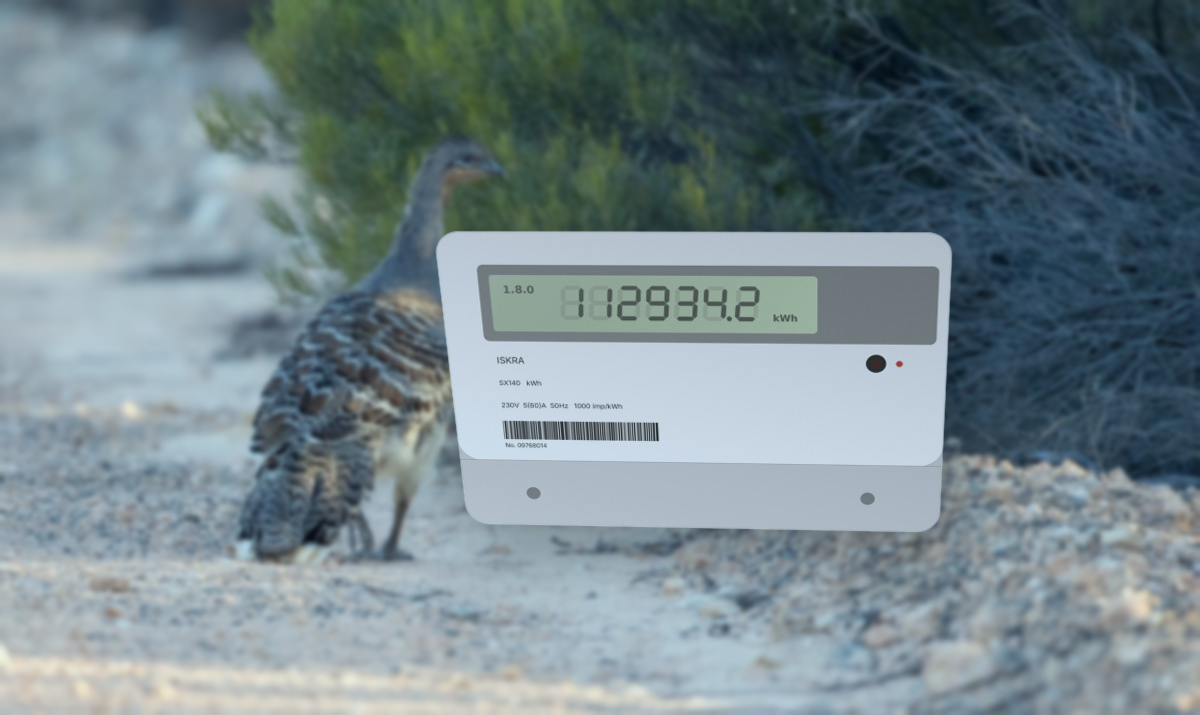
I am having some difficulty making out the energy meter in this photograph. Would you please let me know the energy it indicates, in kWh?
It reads 112934.2 kWh
